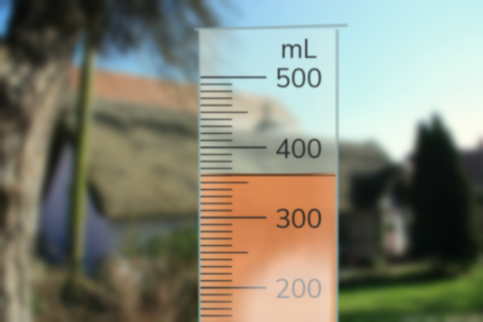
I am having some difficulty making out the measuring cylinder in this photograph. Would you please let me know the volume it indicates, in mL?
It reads 360 mL
